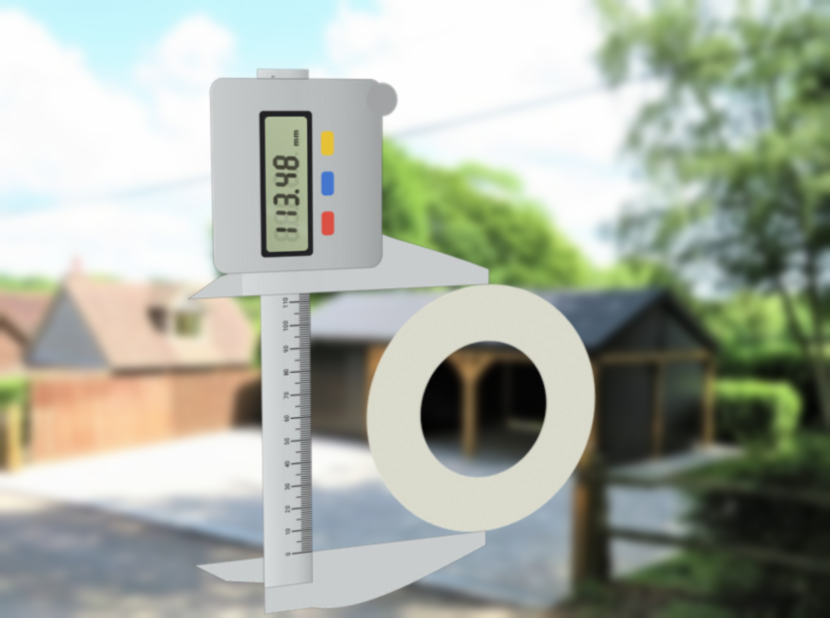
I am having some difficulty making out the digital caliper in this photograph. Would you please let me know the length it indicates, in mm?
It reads 113.48 mm
